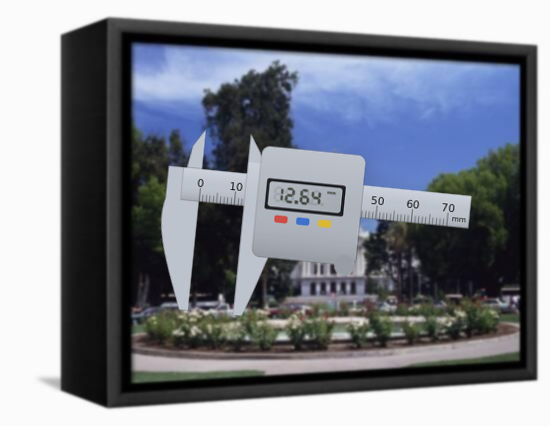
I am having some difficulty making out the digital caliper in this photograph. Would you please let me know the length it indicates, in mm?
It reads 12.64 mm
